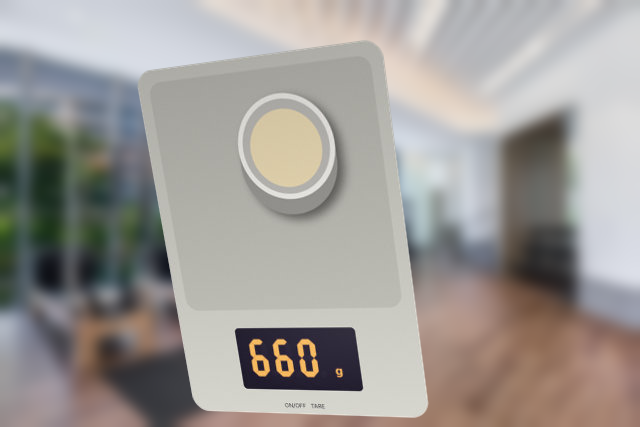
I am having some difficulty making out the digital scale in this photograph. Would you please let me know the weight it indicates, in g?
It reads 660 g
